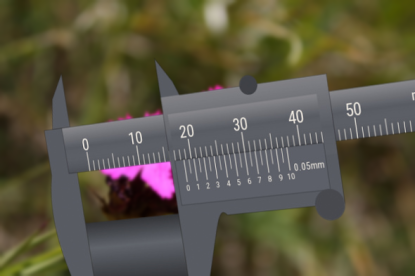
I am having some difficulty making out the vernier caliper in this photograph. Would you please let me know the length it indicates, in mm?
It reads 18.6 mm
